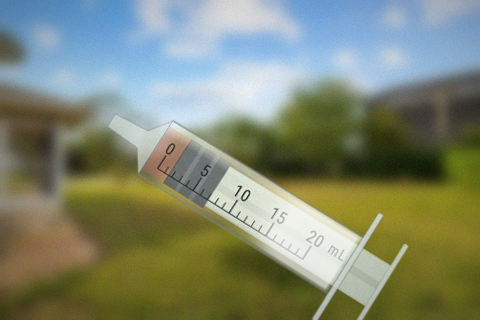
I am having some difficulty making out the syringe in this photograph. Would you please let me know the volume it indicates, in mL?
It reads 1.5 mL
